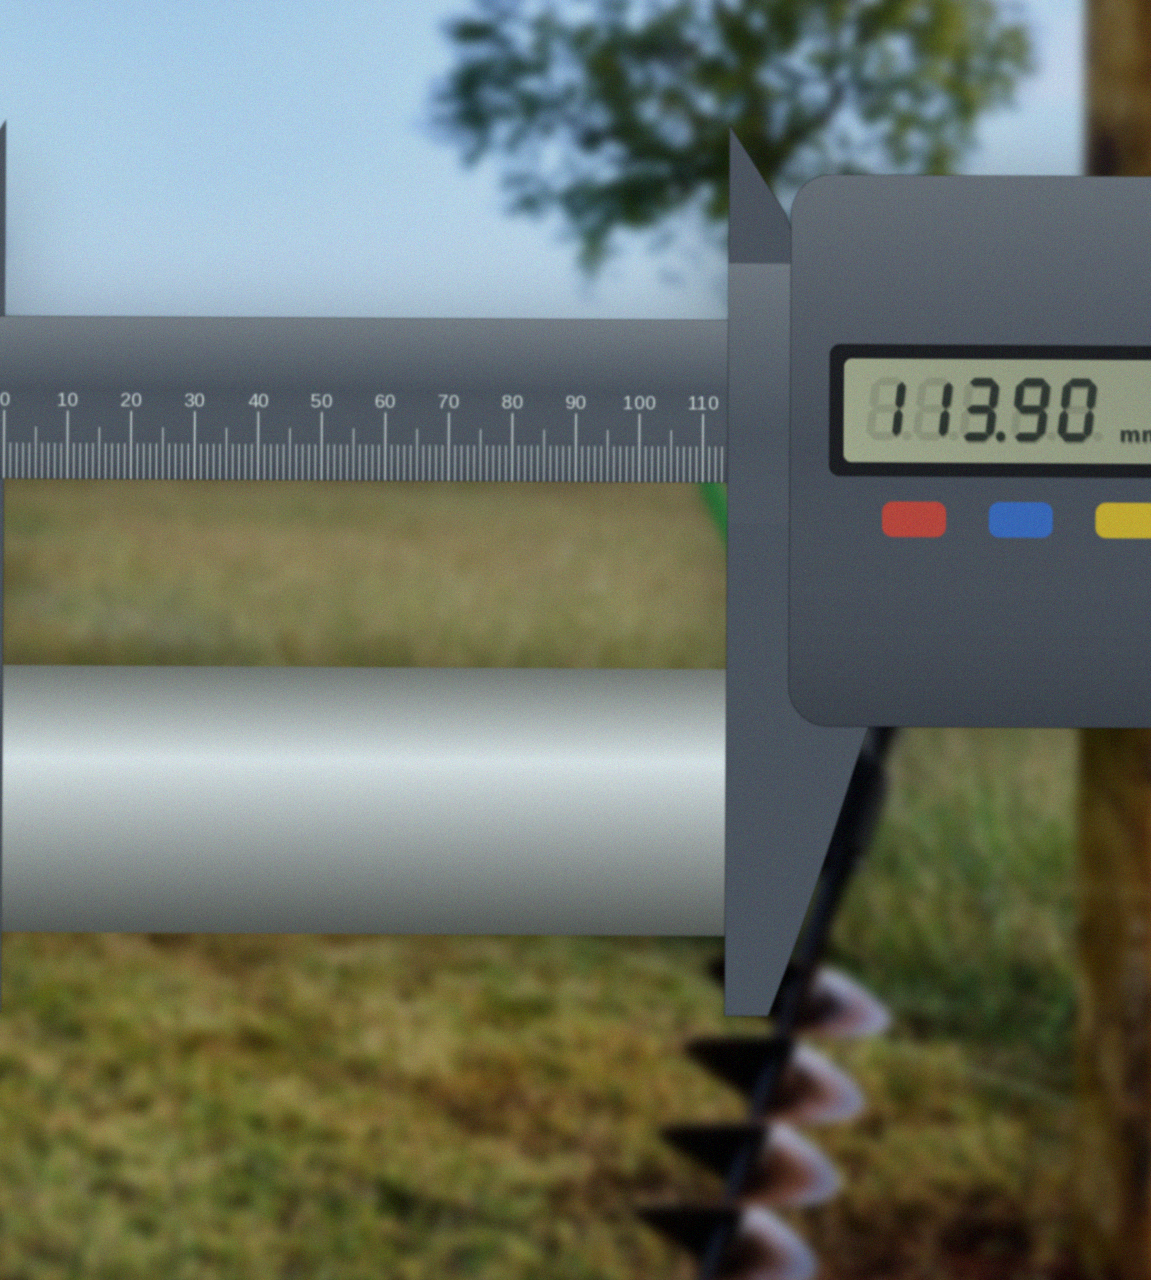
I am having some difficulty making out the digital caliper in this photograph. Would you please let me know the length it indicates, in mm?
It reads 113.90 mm
